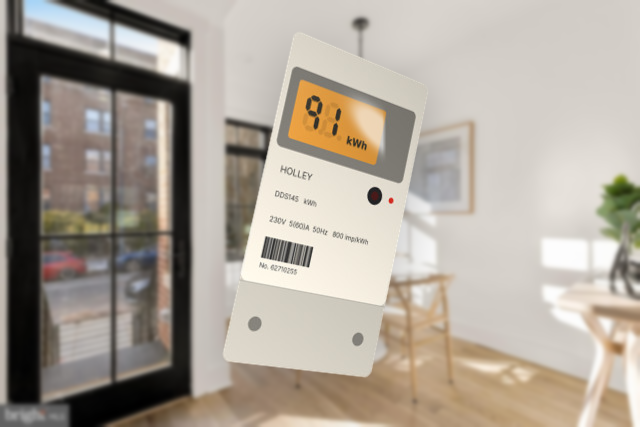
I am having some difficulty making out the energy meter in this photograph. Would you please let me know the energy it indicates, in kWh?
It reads 91 kWh
